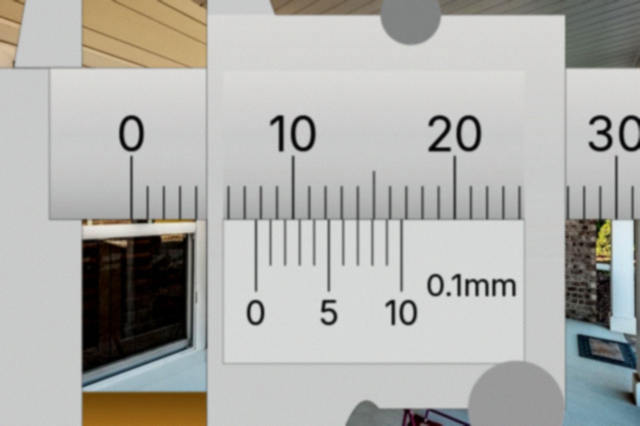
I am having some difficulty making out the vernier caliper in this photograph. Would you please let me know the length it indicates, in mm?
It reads 7.7 mm
